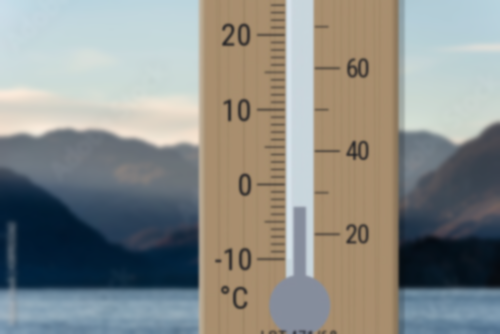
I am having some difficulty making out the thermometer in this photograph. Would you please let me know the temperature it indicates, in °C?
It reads -3 °C
